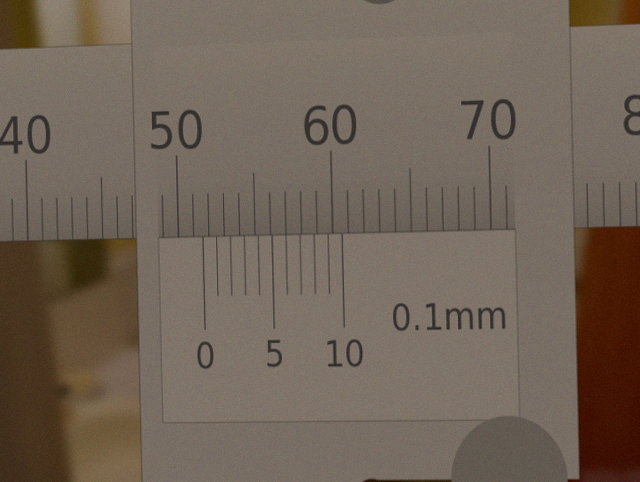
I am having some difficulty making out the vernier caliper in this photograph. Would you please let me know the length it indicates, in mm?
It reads 51.6 mm
